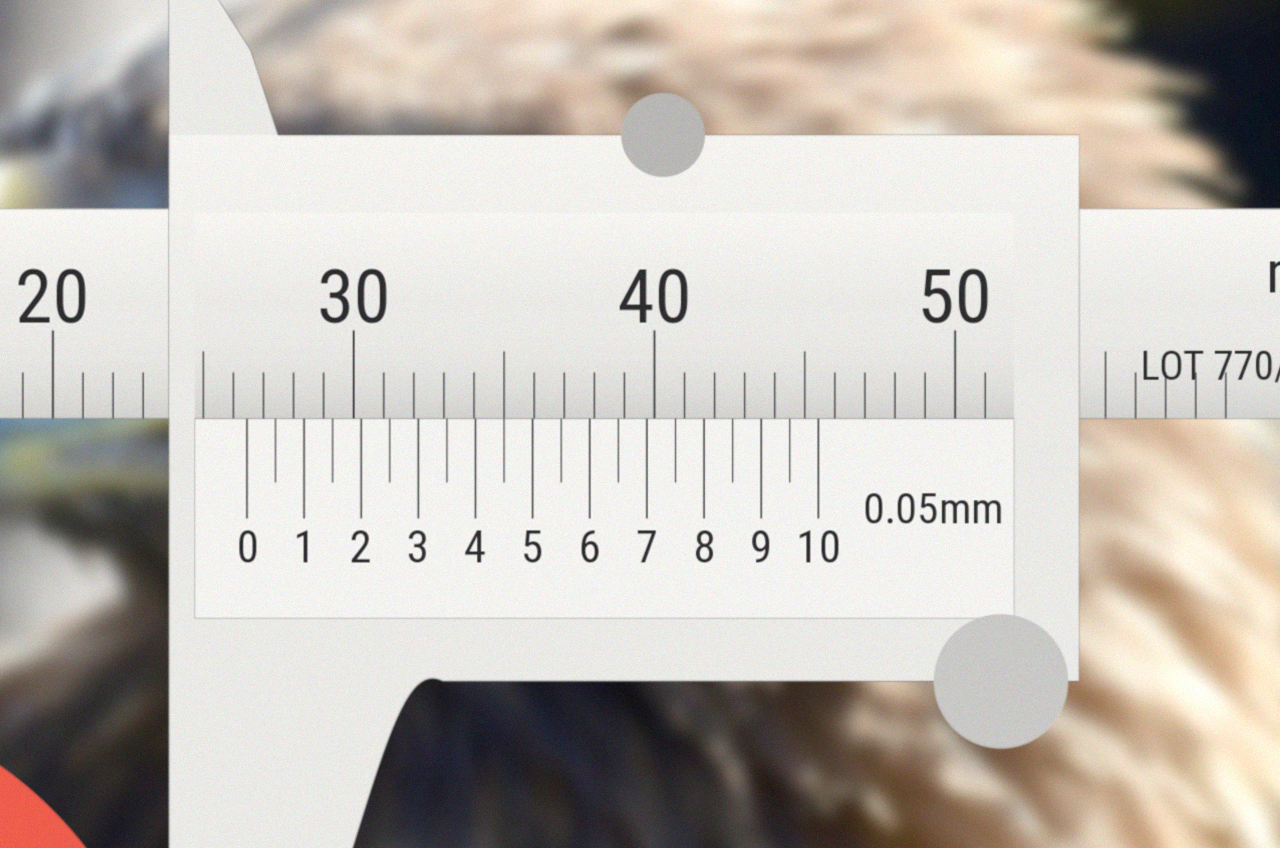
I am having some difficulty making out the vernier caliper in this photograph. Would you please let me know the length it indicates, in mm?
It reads 26.45 mm
